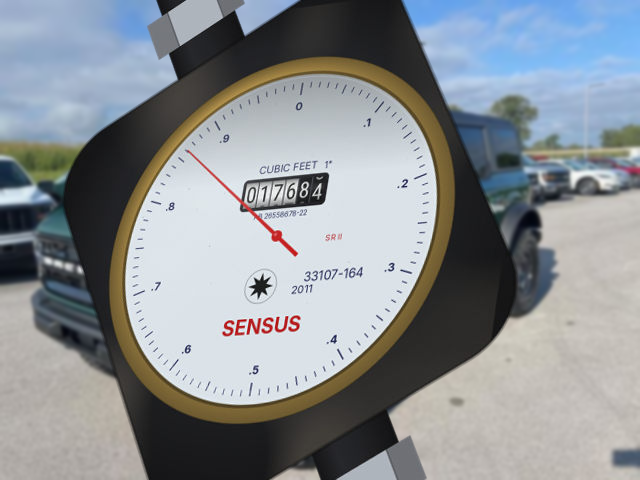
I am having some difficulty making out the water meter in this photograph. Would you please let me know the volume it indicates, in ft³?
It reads 17683.86 ft³
